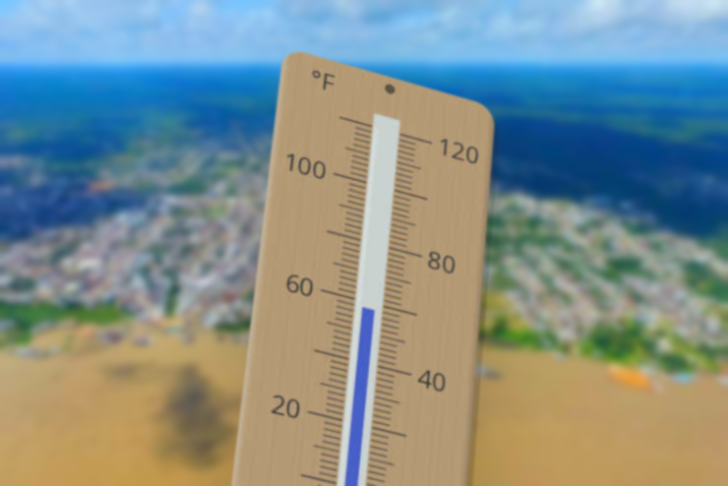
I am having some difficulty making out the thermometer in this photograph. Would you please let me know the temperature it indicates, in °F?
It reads 58 °F
